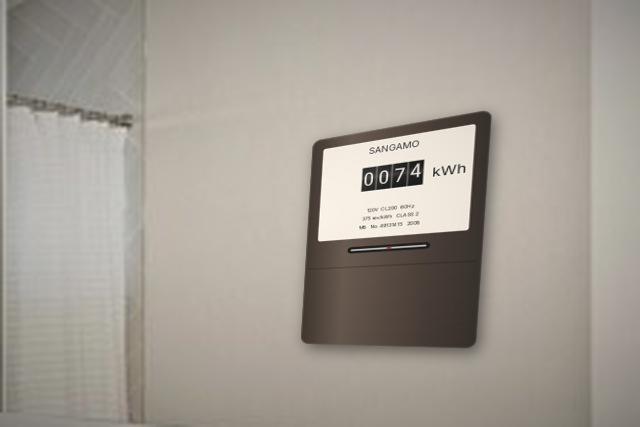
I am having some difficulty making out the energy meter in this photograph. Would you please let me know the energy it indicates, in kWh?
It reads 74 kWh
